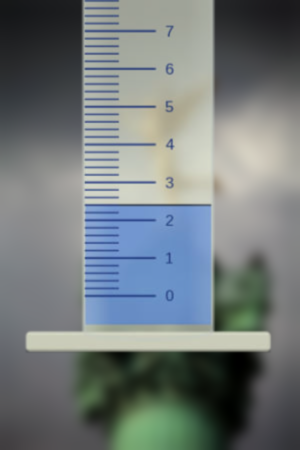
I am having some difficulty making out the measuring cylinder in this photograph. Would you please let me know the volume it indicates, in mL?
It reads 2.4 mL
